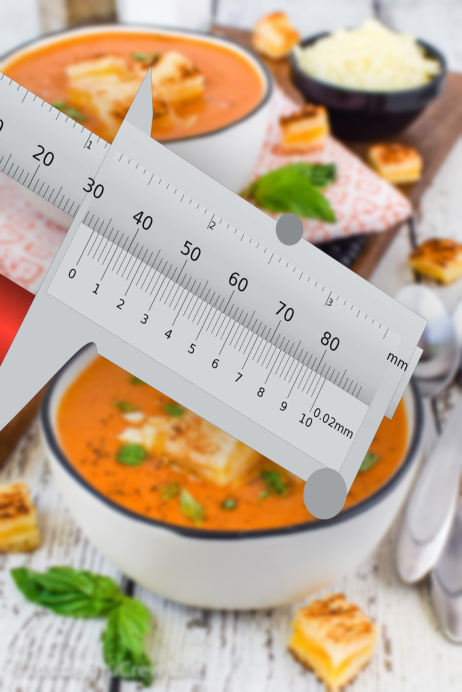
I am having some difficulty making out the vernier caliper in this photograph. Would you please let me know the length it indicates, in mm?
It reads 33.2 mm
